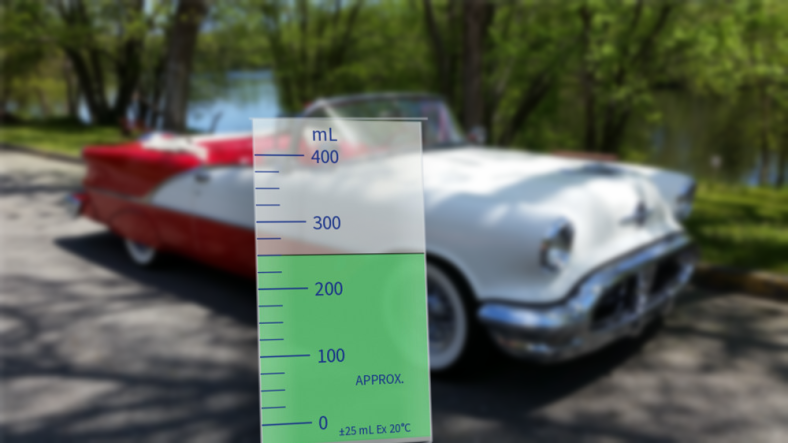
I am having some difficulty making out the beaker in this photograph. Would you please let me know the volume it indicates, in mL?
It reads 250 mL
